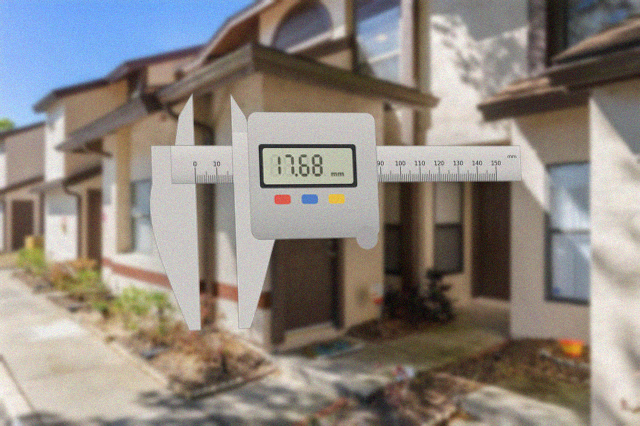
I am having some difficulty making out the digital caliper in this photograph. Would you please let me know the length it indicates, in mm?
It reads 17.68 mm
